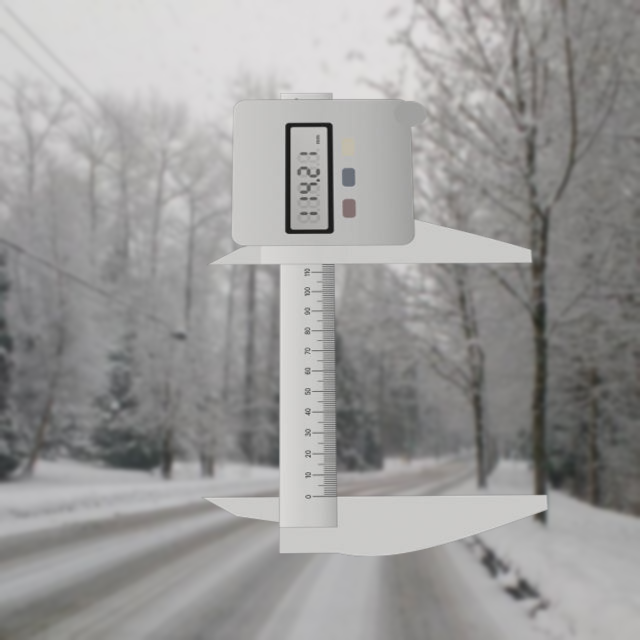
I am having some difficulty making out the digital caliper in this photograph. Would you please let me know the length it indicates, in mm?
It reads 114.21 mm
